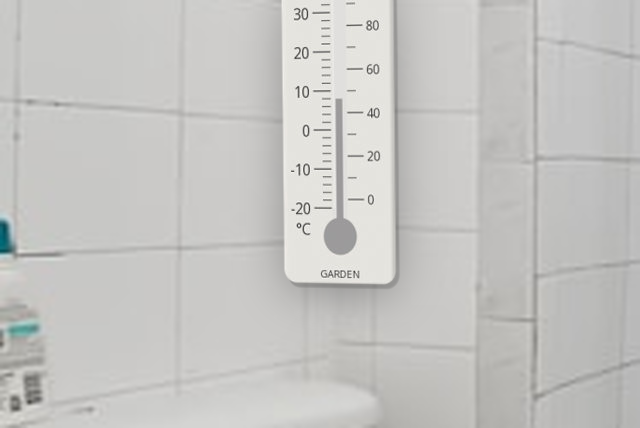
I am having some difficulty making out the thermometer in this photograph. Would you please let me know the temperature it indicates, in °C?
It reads 8 °C
